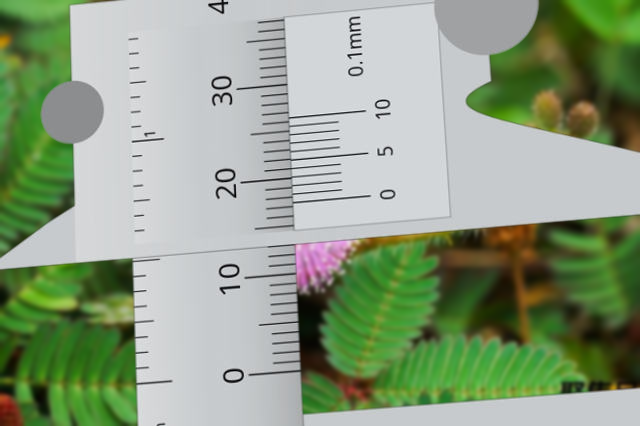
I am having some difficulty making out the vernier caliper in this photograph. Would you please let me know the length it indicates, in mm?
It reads 17.4 mm
